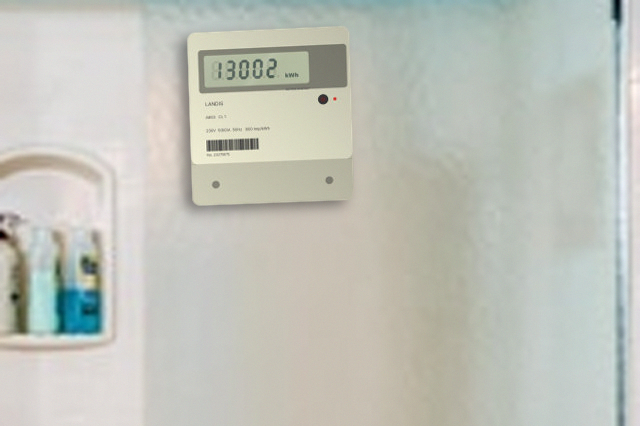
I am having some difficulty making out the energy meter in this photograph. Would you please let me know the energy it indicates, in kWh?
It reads 13002 kWh
